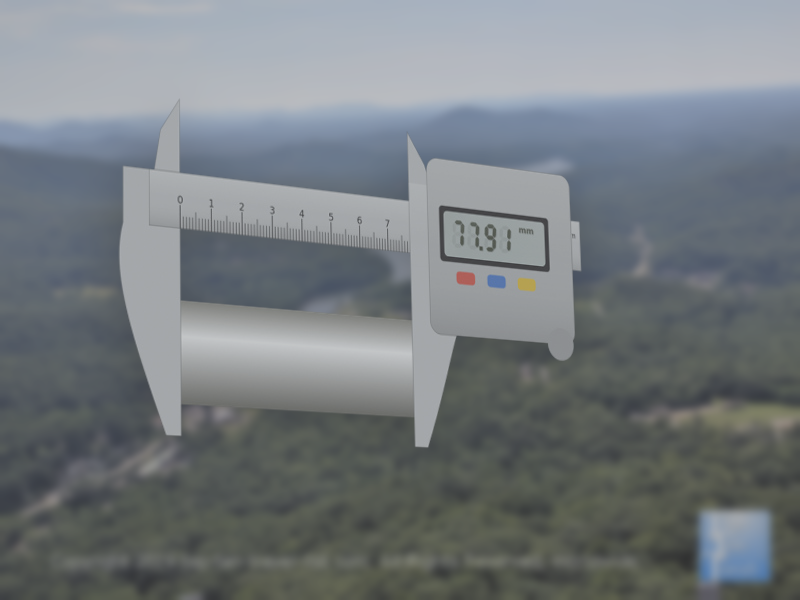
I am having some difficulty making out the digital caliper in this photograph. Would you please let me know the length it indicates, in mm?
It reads 77.91 mm
